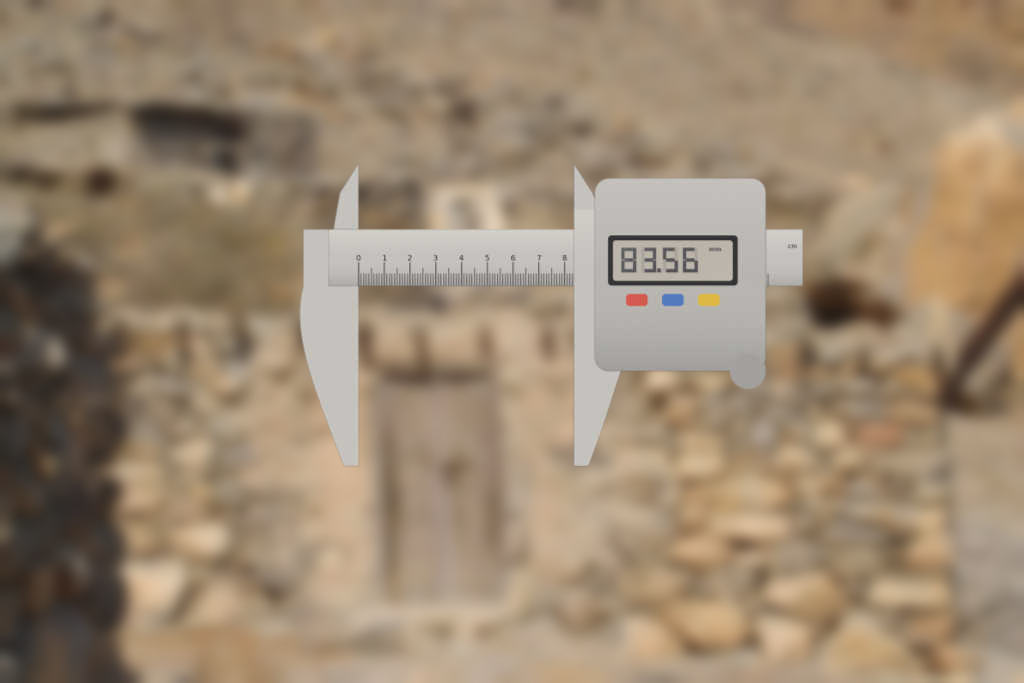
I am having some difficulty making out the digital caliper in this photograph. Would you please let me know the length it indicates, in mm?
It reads 83.56 mm
